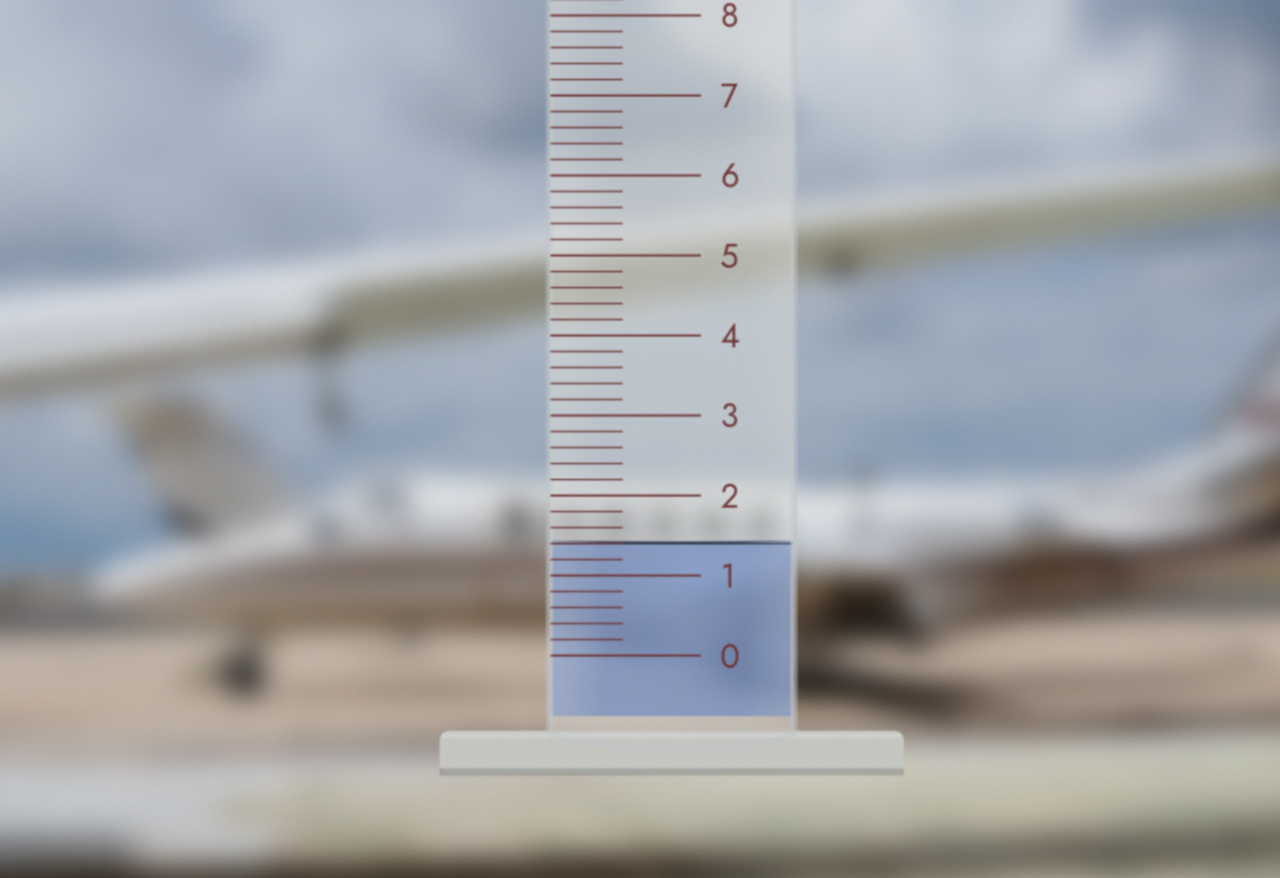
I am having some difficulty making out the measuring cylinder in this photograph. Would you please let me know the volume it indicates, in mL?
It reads 1.4 mL
